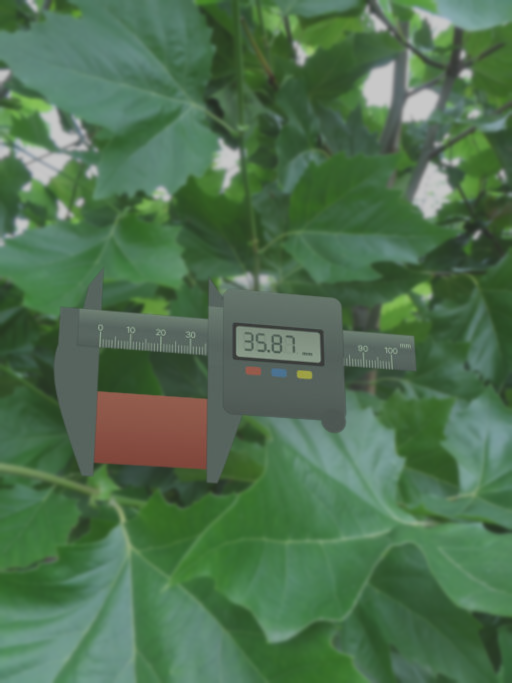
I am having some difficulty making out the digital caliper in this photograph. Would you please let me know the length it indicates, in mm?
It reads 35.87 mm
